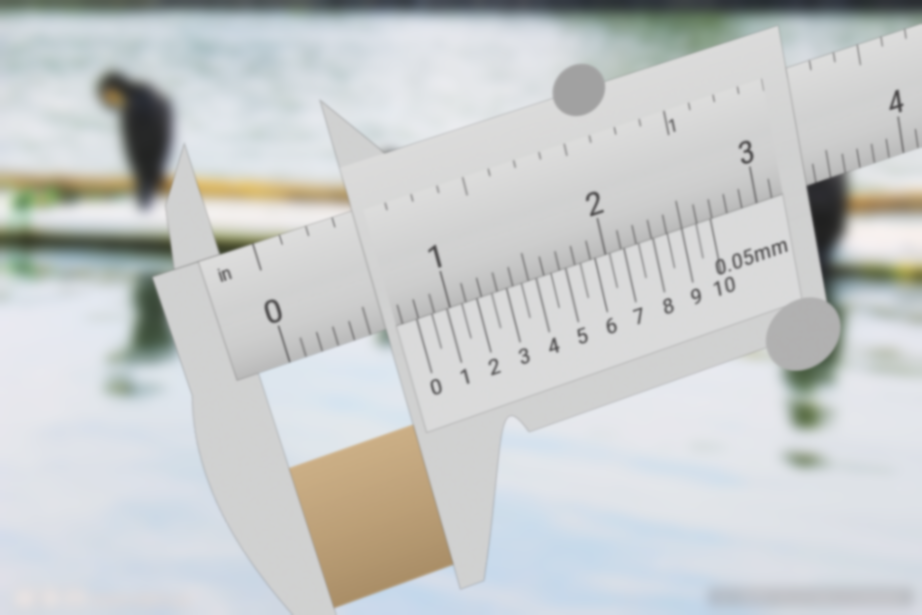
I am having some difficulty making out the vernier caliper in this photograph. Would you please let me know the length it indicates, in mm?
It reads 7.9 mm
